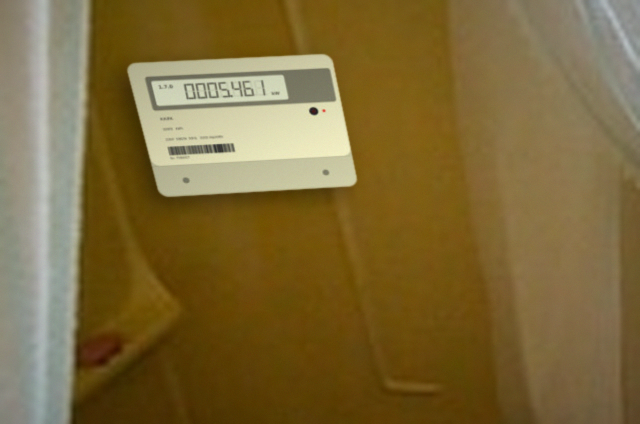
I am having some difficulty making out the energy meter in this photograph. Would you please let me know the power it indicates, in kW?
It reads 5.461 kW
